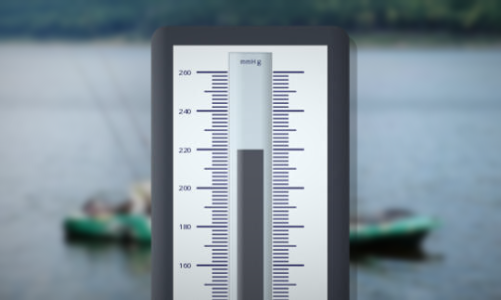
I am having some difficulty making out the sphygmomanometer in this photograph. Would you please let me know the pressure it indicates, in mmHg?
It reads 220 mmHg
